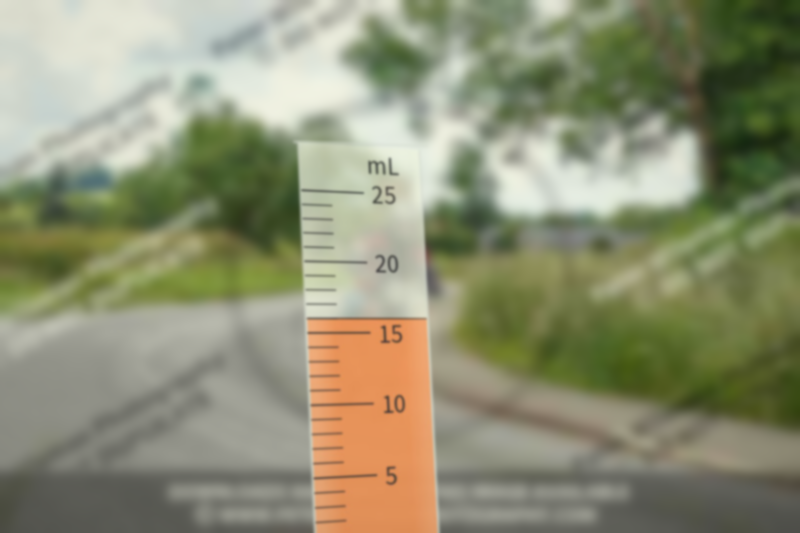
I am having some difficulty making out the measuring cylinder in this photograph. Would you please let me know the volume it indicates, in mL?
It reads 16 mL
